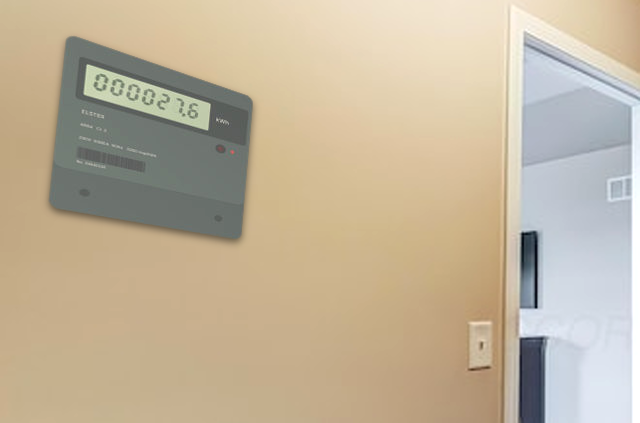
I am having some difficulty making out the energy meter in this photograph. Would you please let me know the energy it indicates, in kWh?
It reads 27.6 kWh
